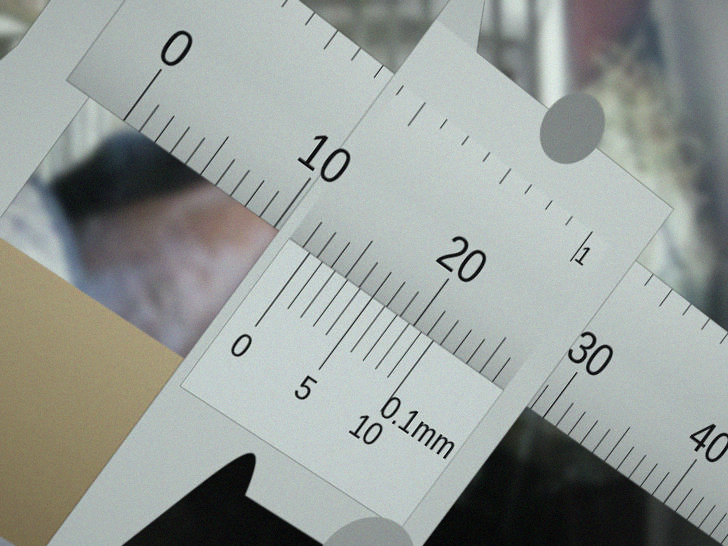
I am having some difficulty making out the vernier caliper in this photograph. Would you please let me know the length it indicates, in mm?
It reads 12.5 mm
